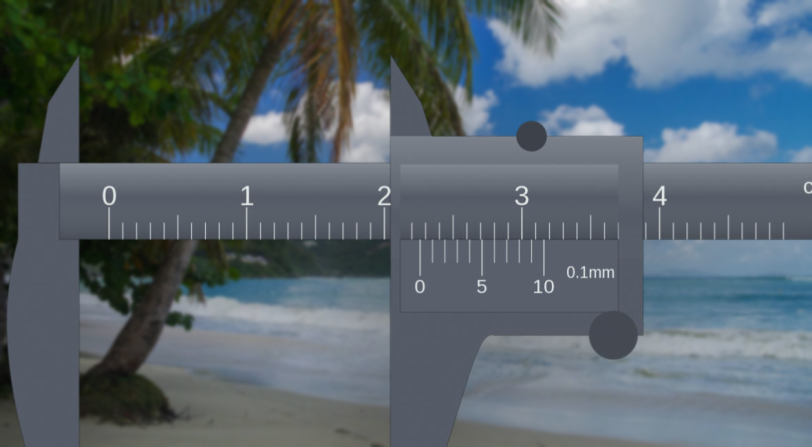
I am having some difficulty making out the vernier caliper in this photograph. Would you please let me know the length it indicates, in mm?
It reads 22.6 mm
